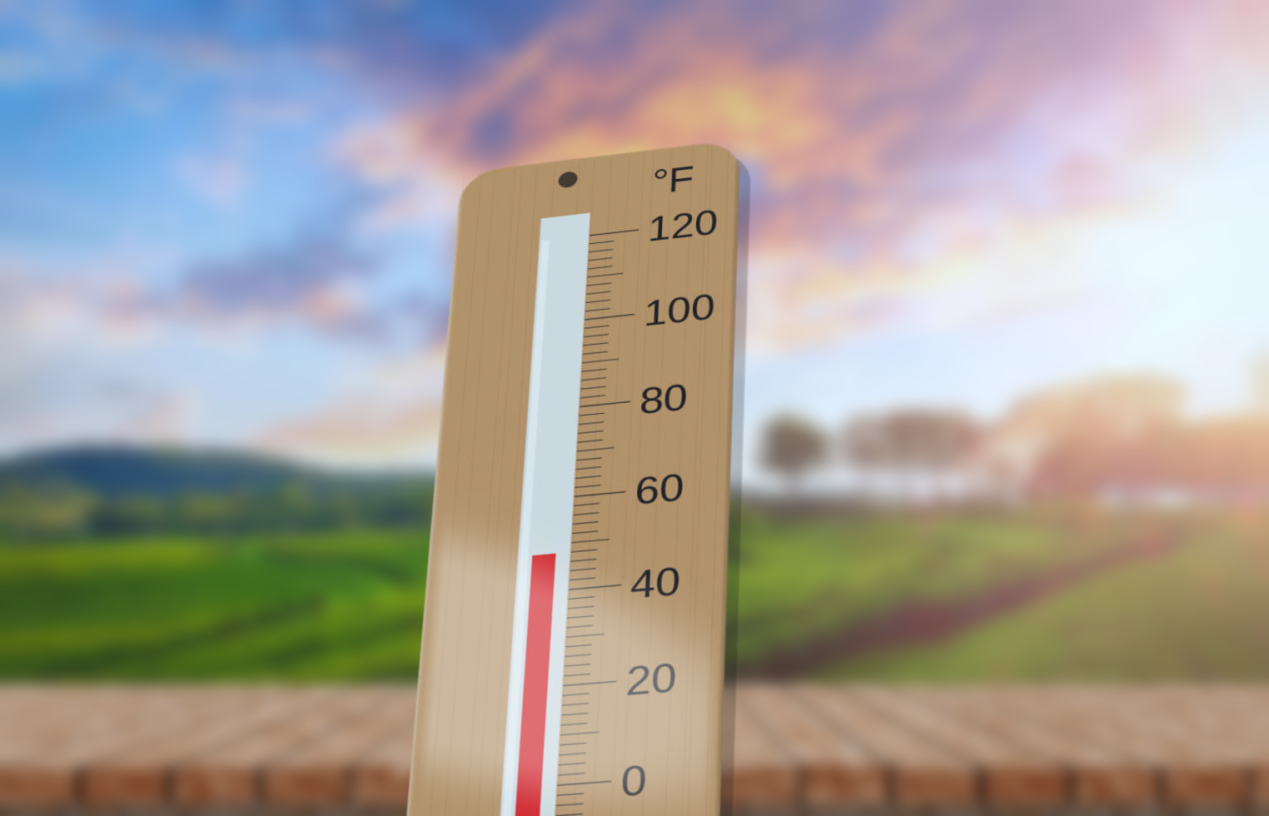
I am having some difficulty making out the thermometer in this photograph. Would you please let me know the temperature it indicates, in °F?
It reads 48 °F
